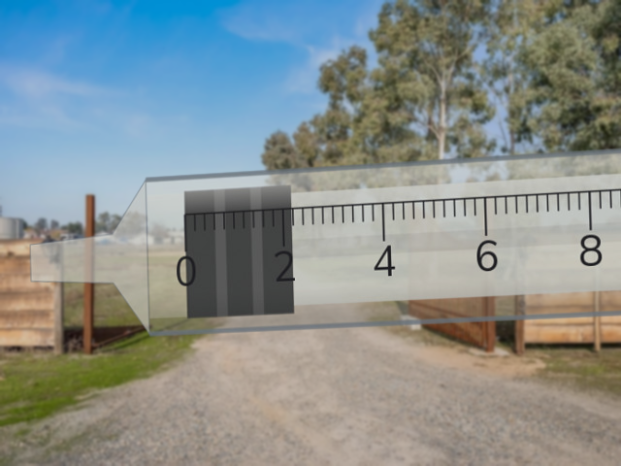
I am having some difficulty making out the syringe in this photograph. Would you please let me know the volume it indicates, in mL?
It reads 0 mL
